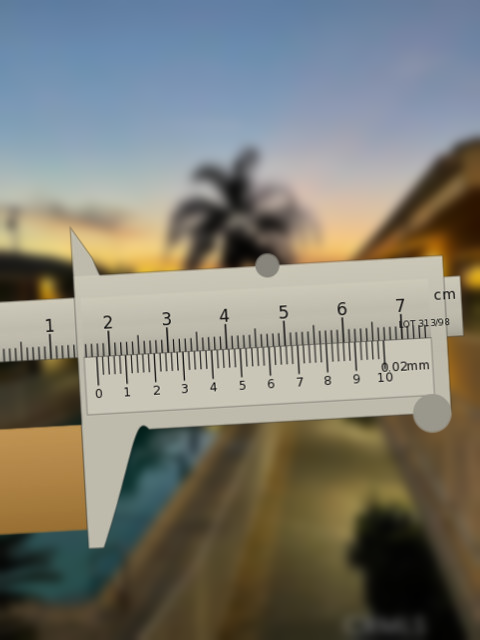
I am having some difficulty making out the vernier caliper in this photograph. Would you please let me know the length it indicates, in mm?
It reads 17.8 mm
